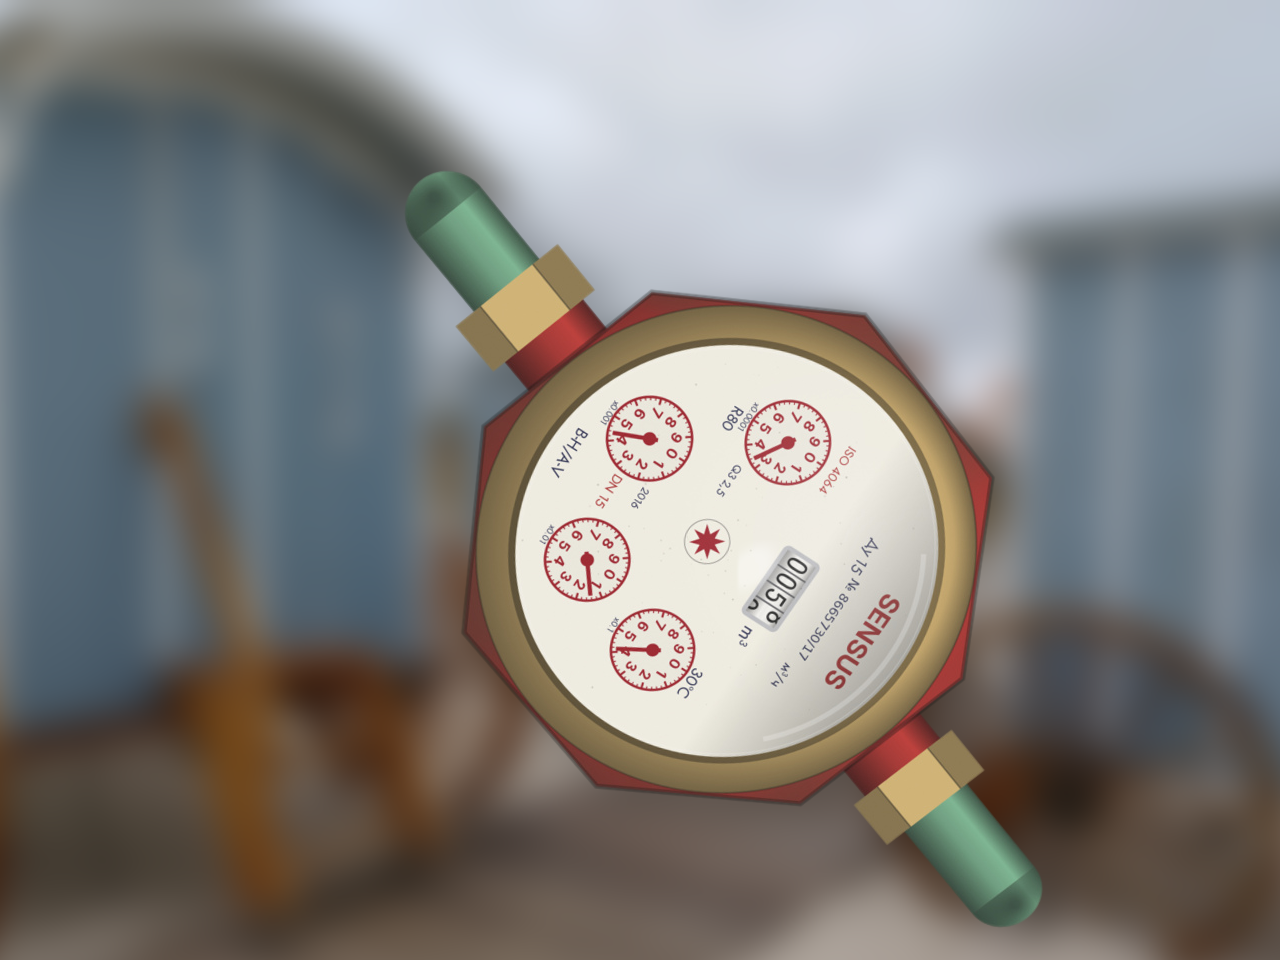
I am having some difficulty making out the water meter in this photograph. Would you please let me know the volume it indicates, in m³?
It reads 58.4143 m³
